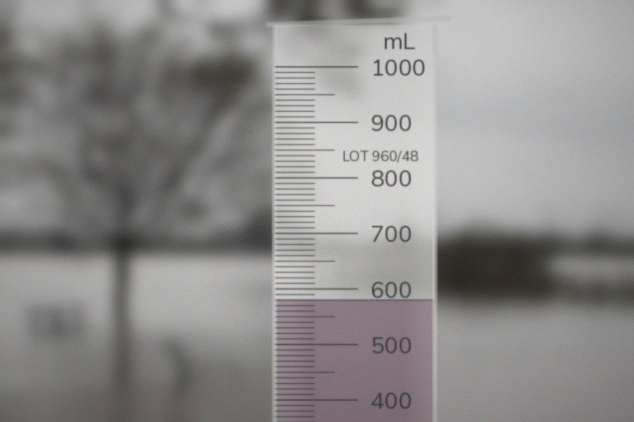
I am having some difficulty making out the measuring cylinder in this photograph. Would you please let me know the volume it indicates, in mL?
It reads 580 mL
